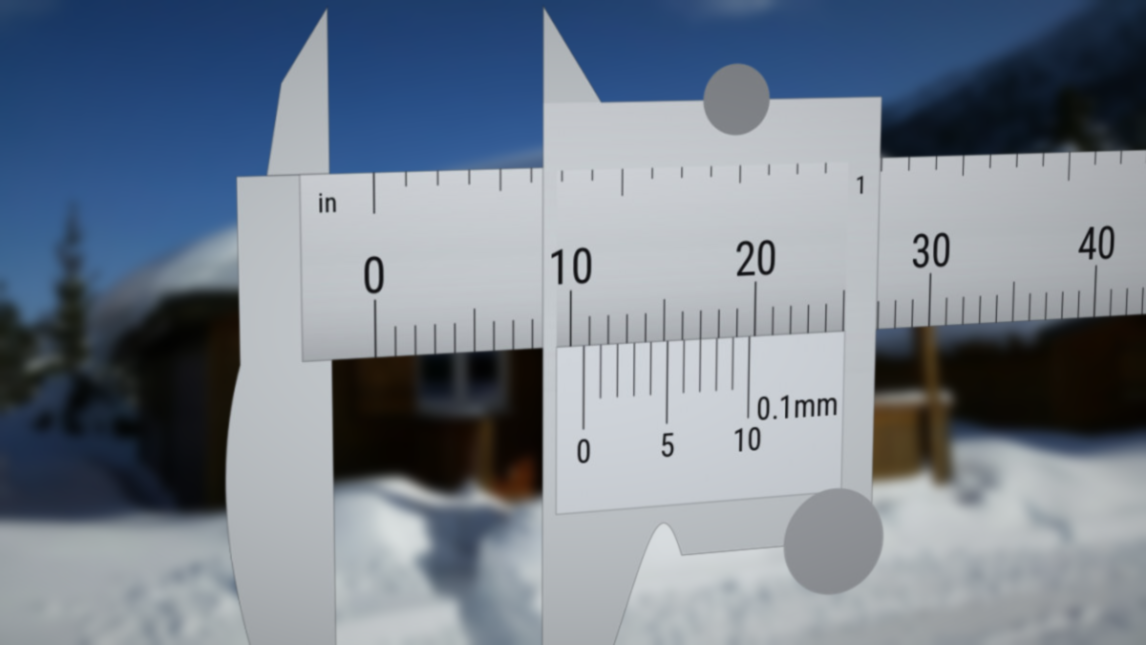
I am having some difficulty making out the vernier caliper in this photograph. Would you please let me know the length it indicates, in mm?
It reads 10.7 mm
